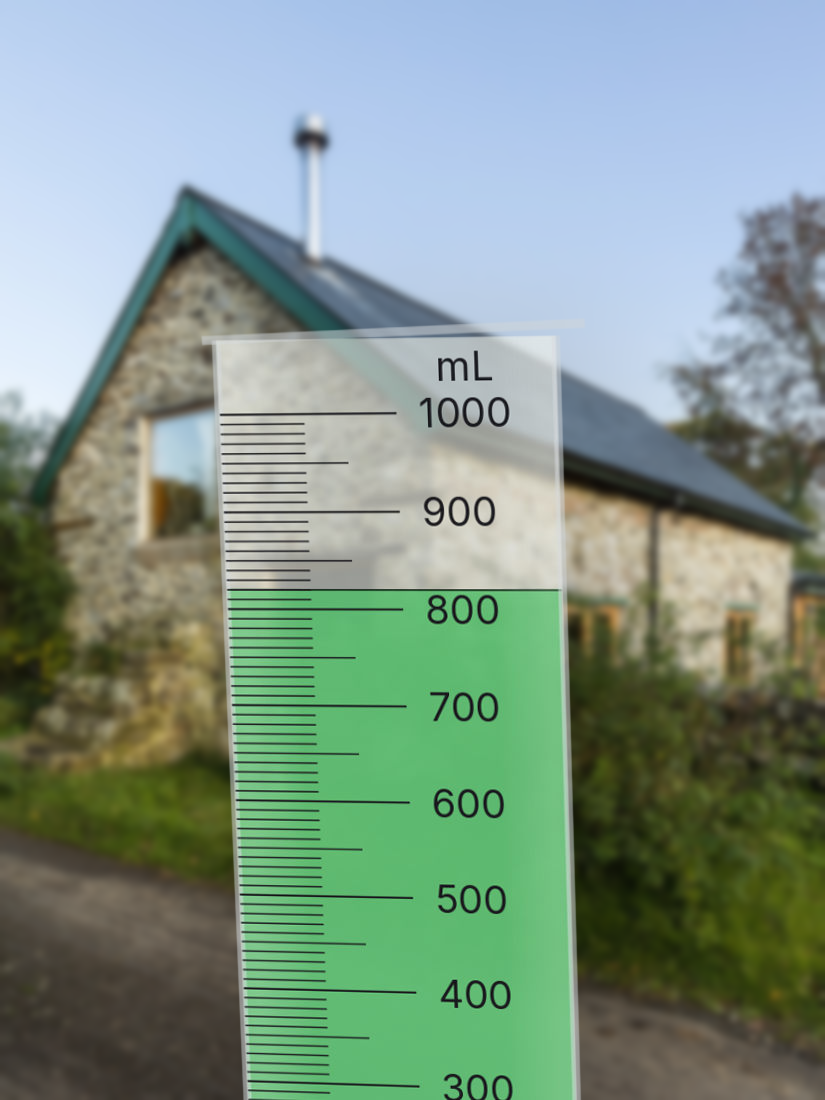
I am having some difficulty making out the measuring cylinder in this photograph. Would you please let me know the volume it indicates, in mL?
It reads 820 mL
